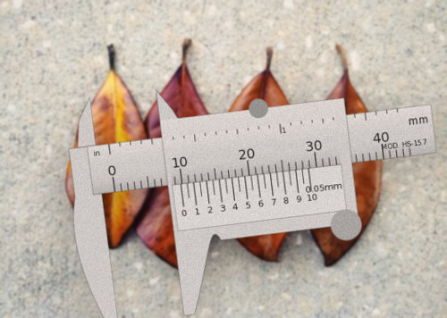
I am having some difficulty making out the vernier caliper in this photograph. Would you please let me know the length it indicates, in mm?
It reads 9.8 mm
